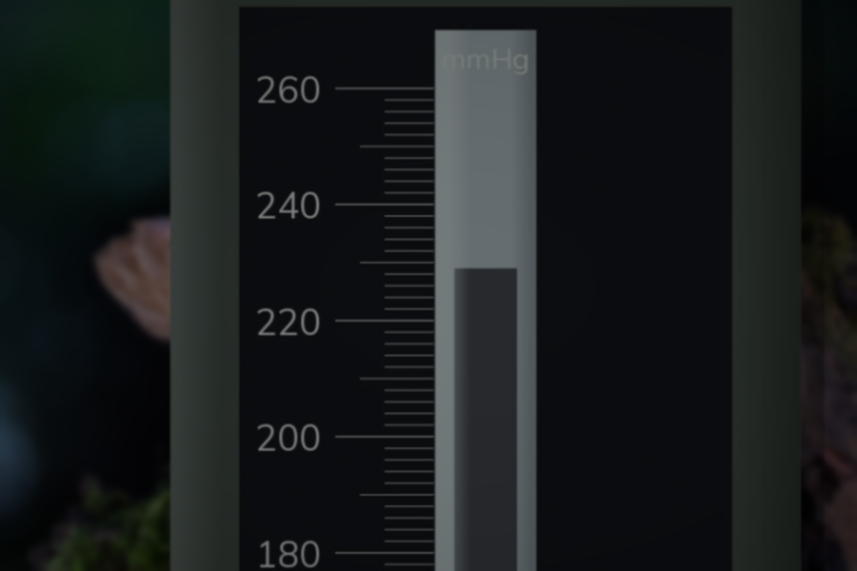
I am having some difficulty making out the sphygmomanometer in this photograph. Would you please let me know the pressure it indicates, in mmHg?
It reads 229 mmHg
